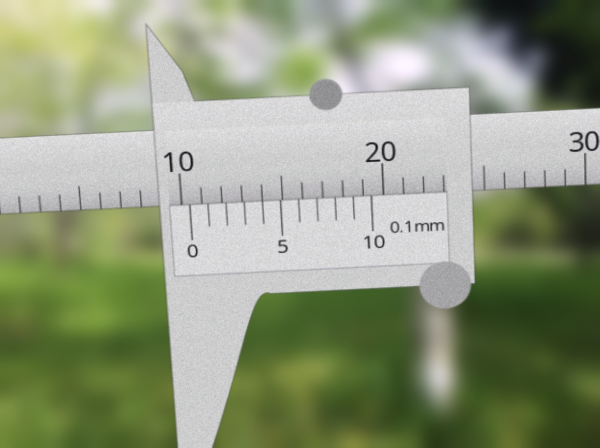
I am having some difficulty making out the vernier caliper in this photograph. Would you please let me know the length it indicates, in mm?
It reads 10.4 mm
